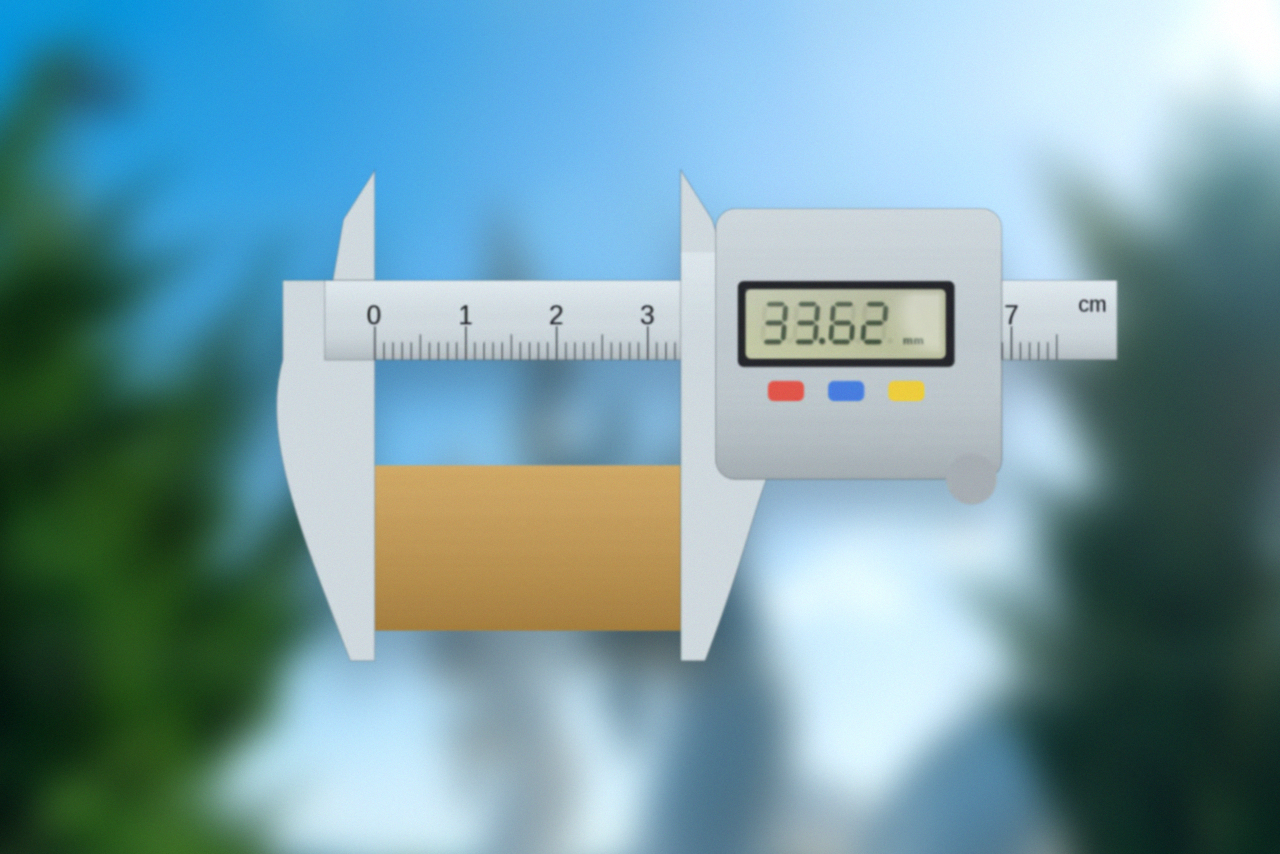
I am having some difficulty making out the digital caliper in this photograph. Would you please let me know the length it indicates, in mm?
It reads 33.62 mm
